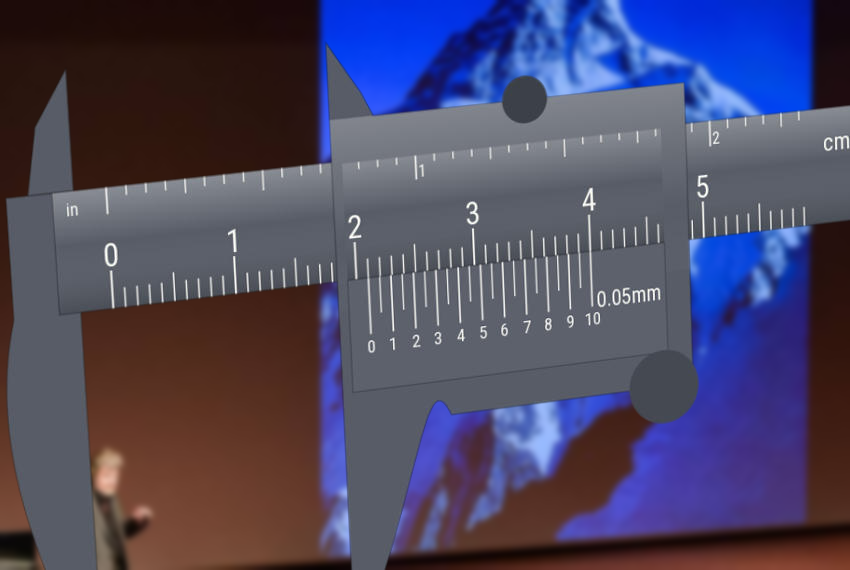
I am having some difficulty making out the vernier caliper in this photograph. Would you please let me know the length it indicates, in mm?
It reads 21.0 mm
